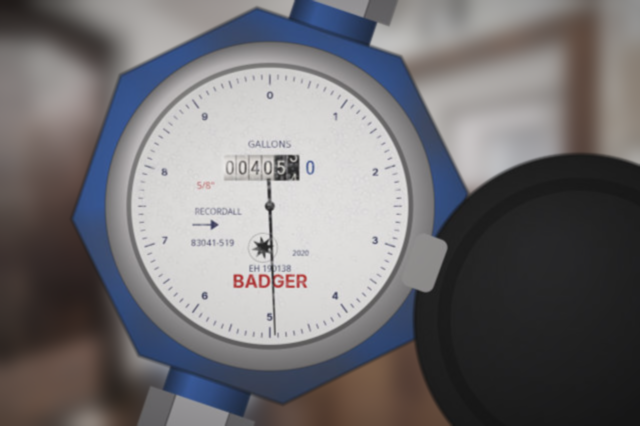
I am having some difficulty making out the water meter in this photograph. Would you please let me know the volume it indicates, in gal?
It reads 40534.9 gal
